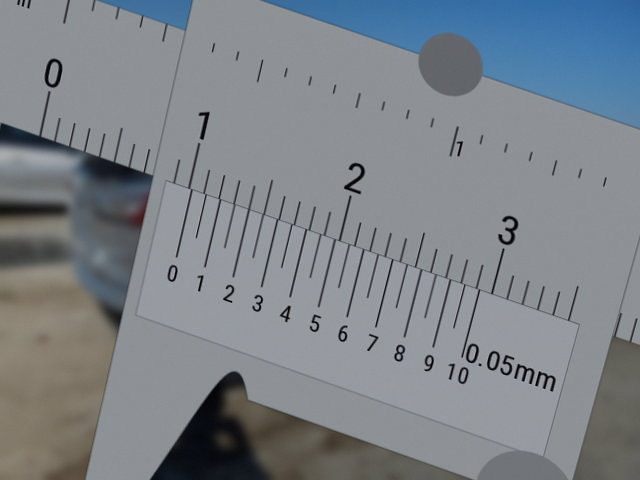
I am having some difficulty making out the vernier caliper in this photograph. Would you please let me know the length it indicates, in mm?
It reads 10.2 mm
